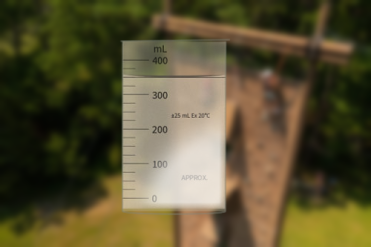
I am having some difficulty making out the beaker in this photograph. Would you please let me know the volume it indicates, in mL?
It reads 350 mL
